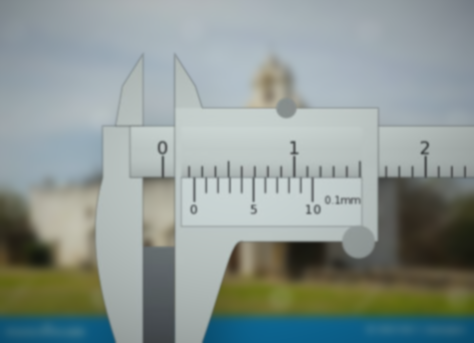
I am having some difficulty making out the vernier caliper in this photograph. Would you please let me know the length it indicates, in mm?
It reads 2.4 mm
